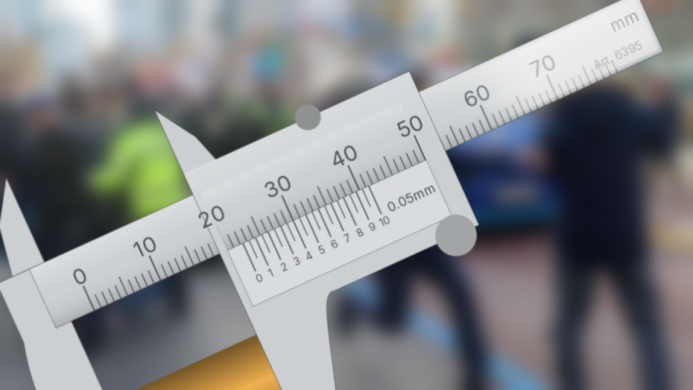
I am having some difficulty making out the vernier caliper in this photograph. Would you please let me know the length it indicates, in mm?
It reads 22.4 mm
